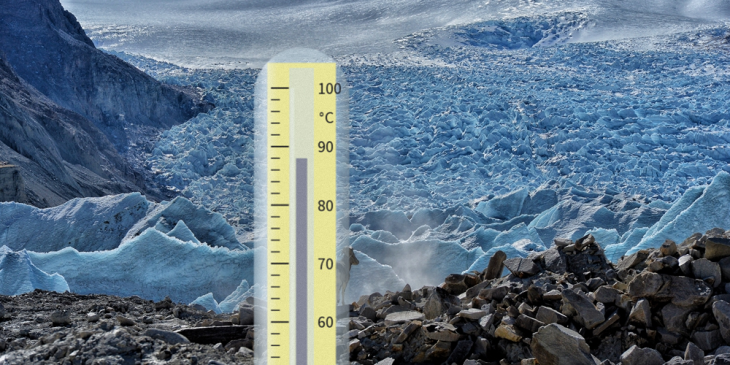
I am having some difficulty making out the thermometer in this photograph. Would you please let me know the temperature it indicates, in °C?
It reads 88 °C
